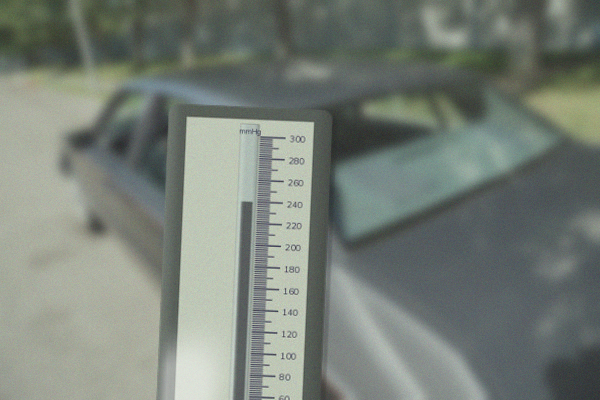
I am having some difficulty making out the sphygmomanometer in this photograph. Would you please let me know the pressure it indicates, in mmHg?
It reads 240 mmHg
